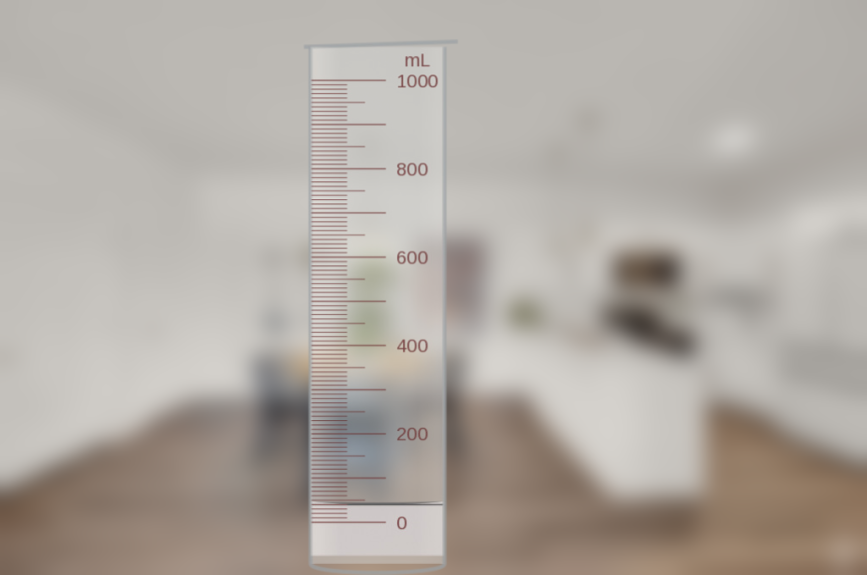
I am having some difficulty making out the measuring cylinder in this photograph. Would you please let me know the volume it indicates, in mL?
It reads 40 mL
